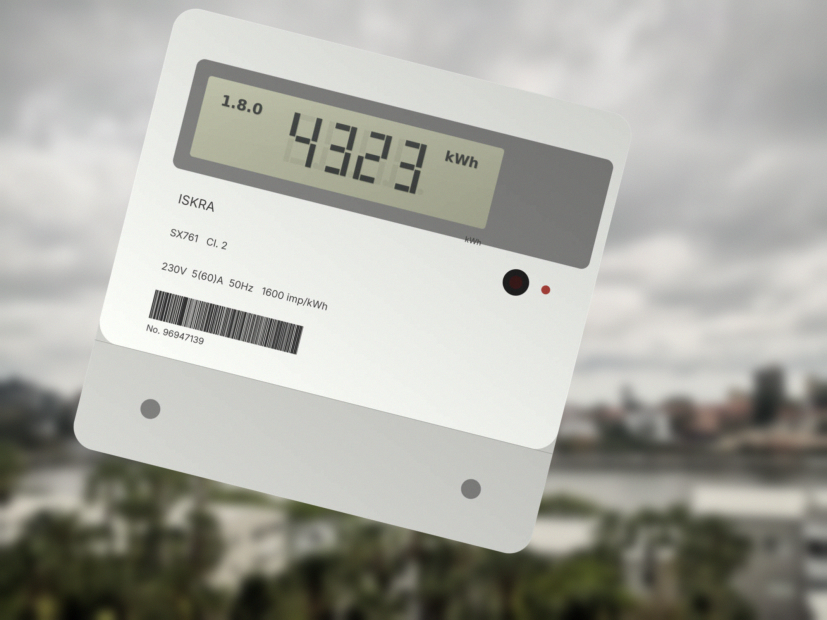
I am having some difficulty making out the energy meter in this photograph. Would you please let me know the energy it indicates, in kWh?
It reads 4323 kWh
